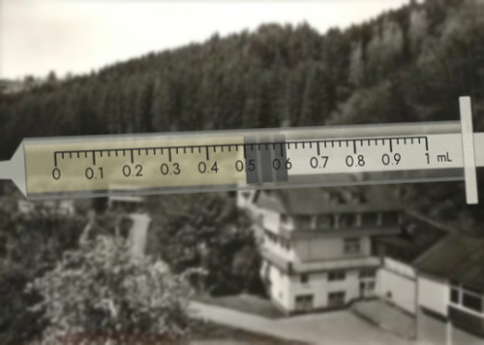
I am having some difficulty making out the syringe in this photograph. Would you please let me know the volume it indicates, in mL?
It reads 0.5 mL
